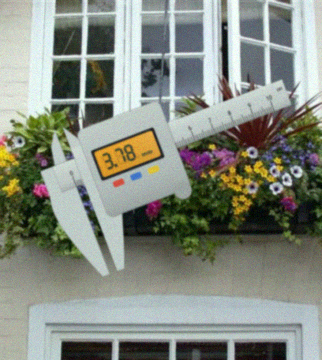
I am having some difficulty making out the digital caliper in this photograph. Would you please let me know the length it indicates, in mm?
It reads 3.78 mm
